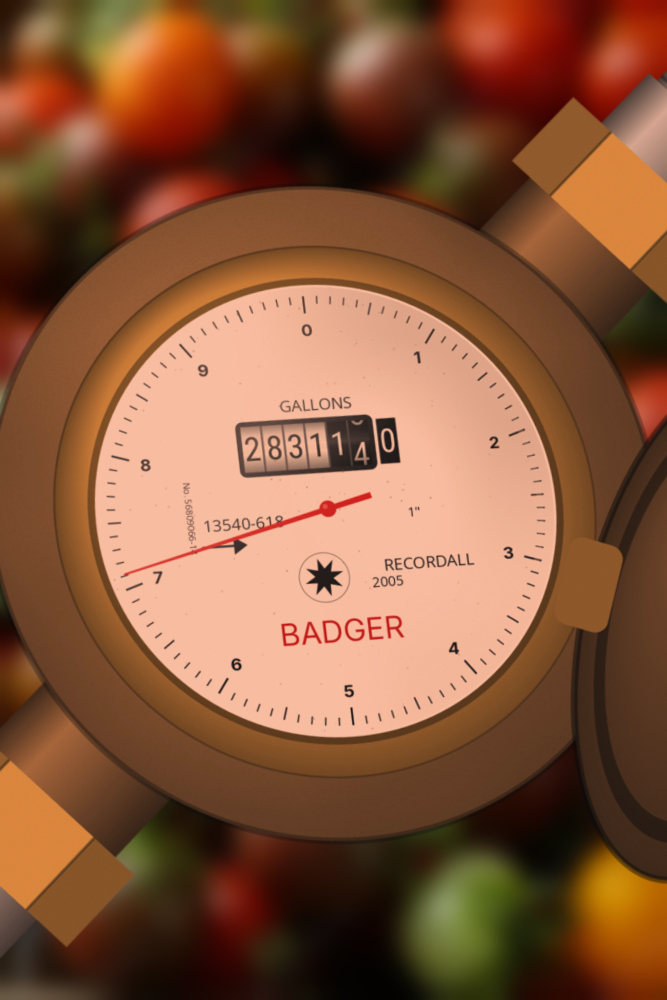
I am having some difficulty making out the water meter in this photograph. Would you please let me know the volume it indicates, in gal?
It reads 2831137.1 gal
